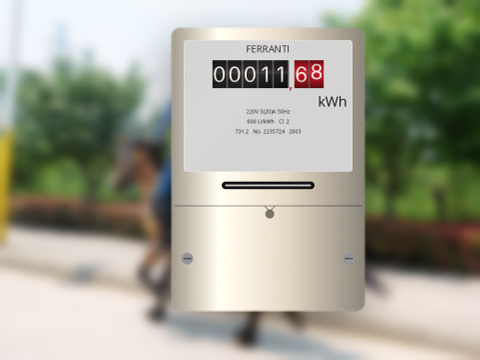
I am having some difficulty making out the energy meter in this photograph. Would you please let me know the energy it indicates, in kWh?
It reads 11.68 kWh
